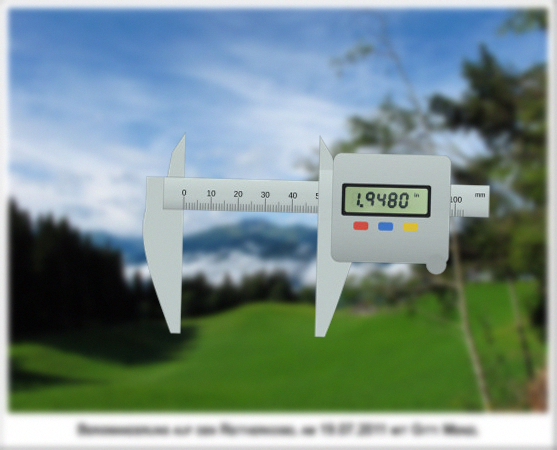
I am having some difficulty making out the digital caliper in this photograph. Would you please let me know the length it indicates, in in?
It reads 1.9480 in
